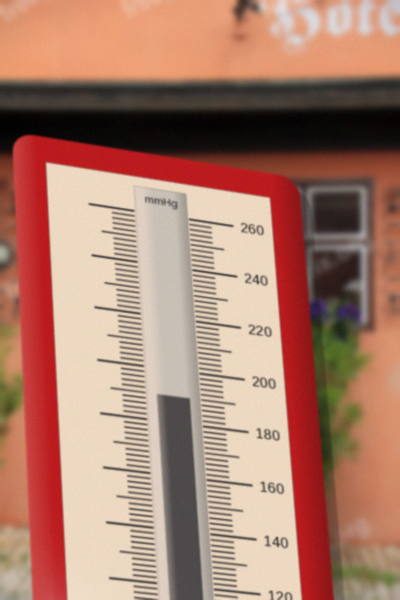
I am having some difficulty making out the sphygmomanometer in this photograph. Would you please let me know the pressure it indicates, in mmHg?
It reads 190 mmHg
